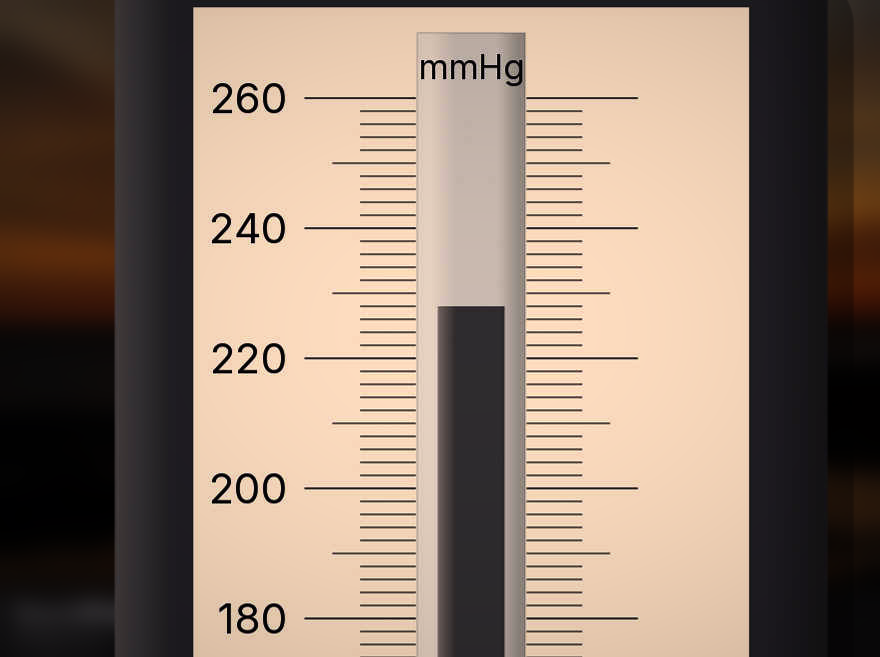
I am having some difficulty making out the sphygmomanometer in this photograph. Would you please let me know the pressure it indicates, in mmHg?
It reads 228 mmHg
